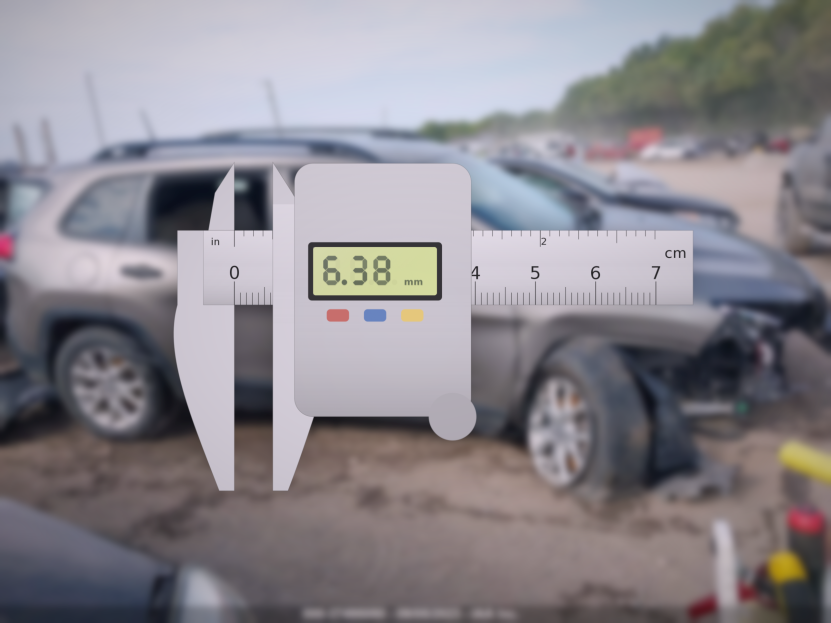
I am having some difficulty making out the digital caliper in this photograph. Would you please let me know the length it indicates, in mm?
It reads 6.38 mm
